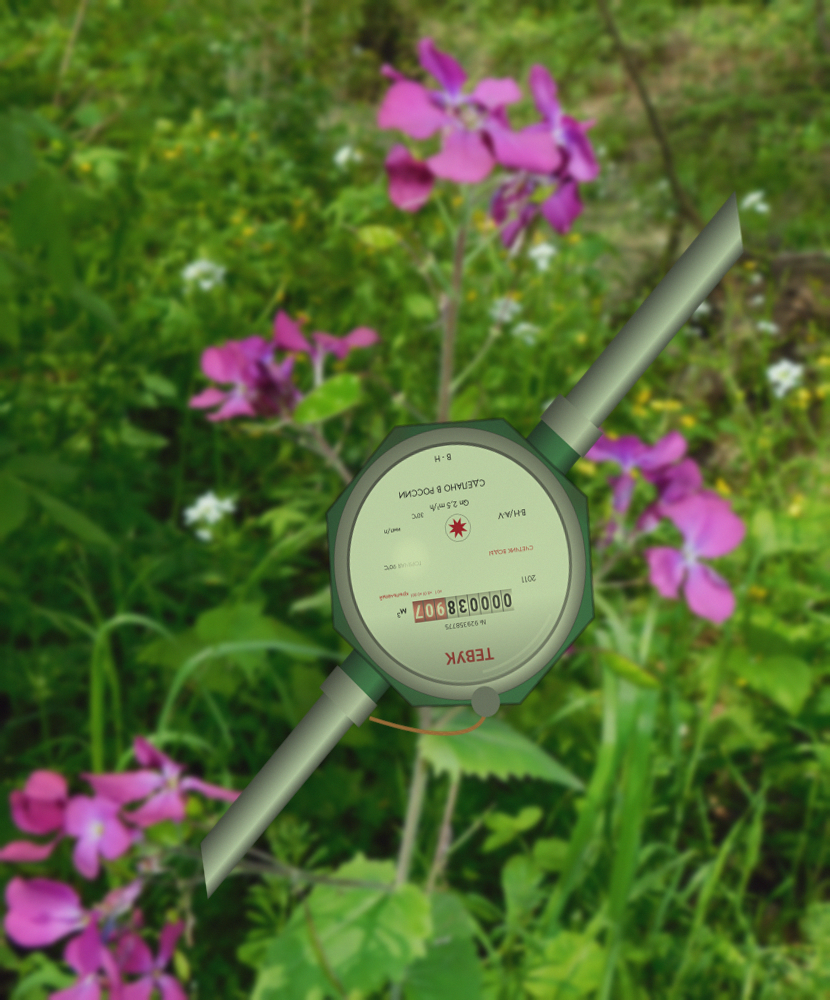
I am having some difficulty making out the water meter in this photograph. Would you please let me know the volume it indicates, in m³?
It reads 38.907 m³
